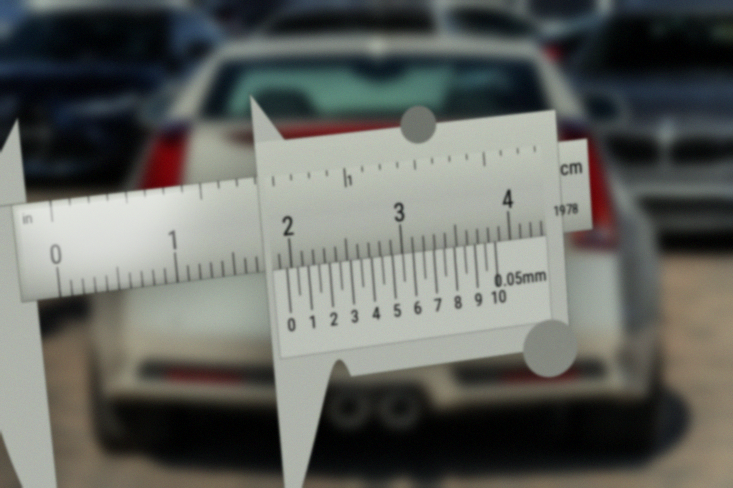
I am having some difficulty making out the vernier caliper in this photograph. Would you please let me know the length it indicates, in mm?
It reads 19.6 mm
